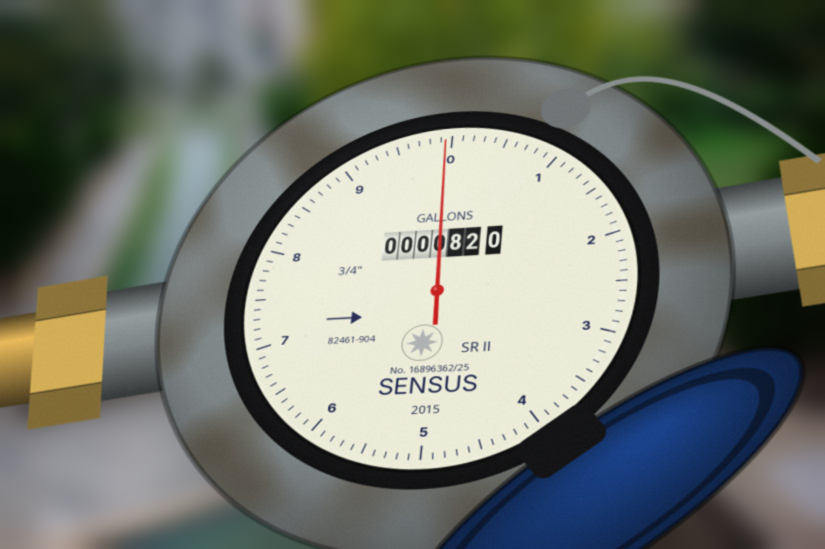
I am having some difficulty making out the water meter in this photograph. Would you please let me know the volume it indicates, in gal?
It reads 819.9 gal
